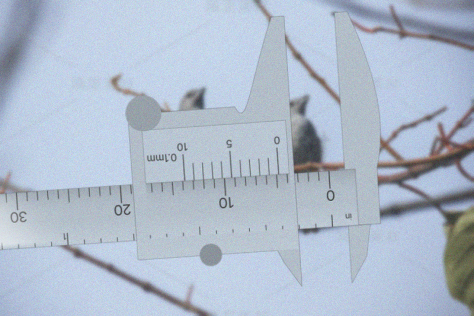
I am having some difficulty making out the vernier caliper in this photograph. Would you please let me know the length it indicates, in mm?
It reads 4.8 mm
